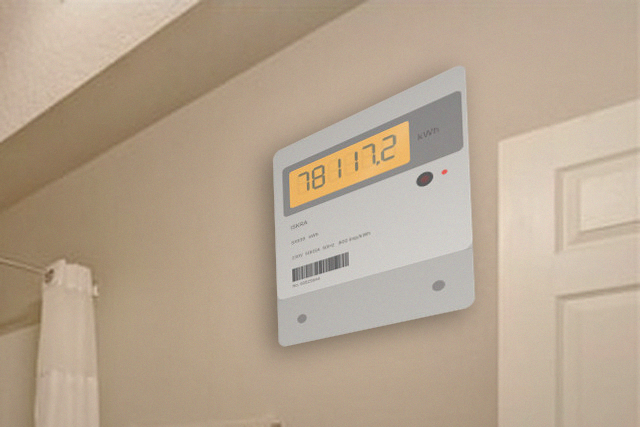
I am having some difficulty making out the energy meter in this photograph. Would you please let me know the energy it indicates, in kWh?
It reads 78117.2 kWh
